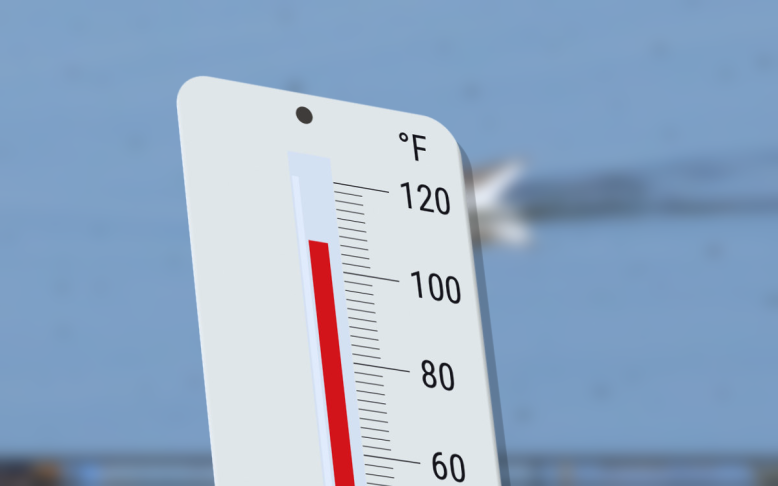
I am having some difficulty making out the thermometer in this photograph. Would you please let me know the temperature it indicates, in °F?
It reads 106 °F
